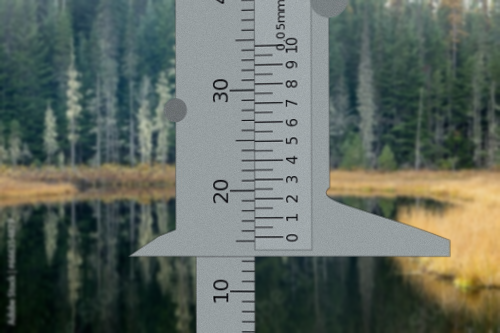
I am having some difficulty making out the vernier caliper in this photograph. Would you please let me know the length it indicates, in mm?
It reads 15.4 mm
